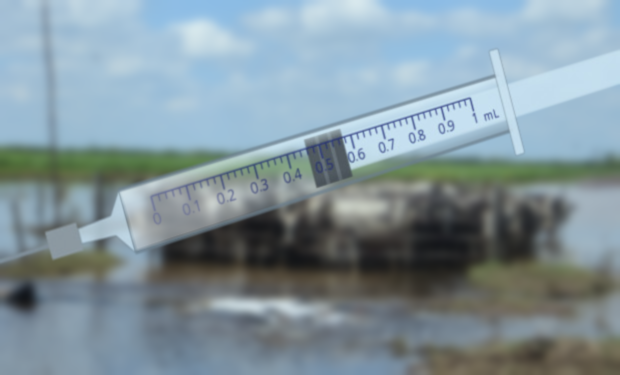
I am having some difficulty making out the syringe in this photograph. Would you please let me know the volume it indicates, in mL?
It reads 0.46 mL
